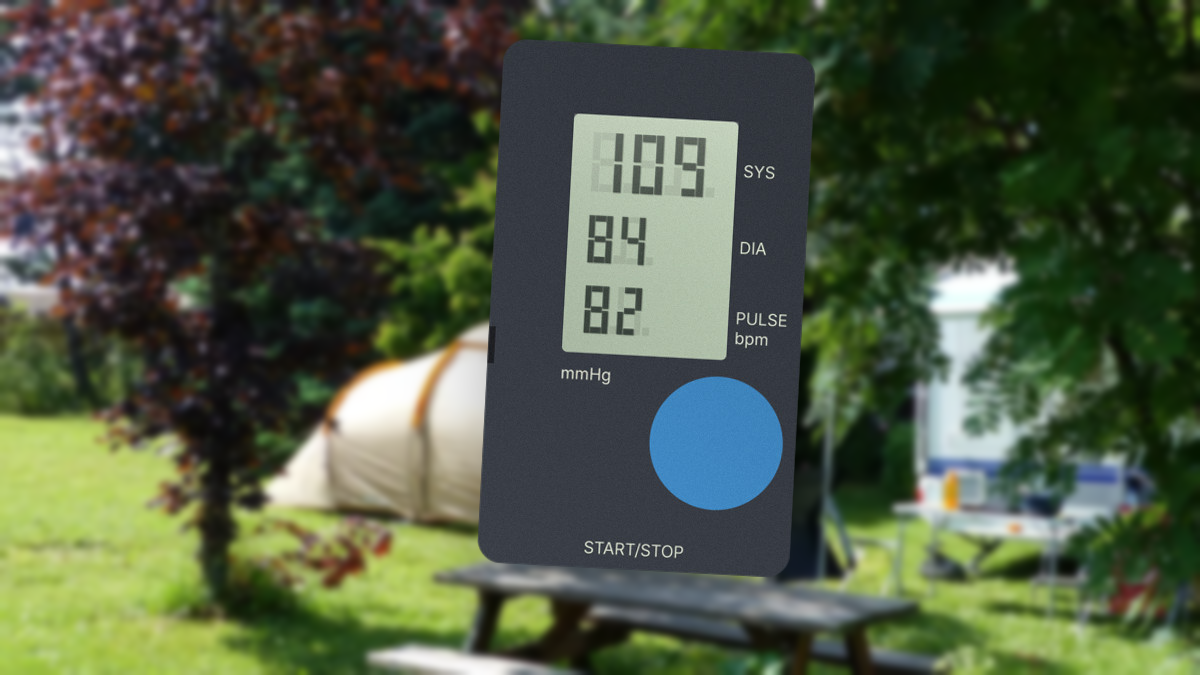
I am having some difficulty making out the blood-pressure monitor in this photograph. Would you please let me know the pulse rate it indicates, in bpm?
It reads 82 bpm
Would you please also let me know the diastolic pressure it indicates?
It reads 84 mmHg
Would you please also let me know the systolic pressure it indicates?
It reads 109 mmHg
